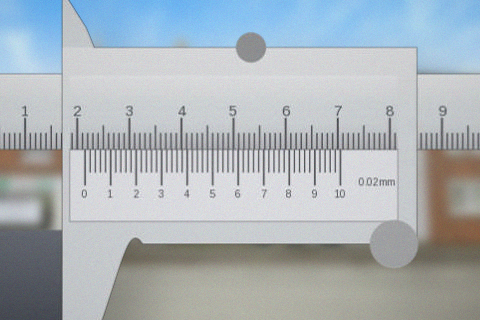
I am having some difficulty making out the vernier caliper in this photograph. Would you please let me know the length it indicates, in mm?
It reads 21.5 mm
